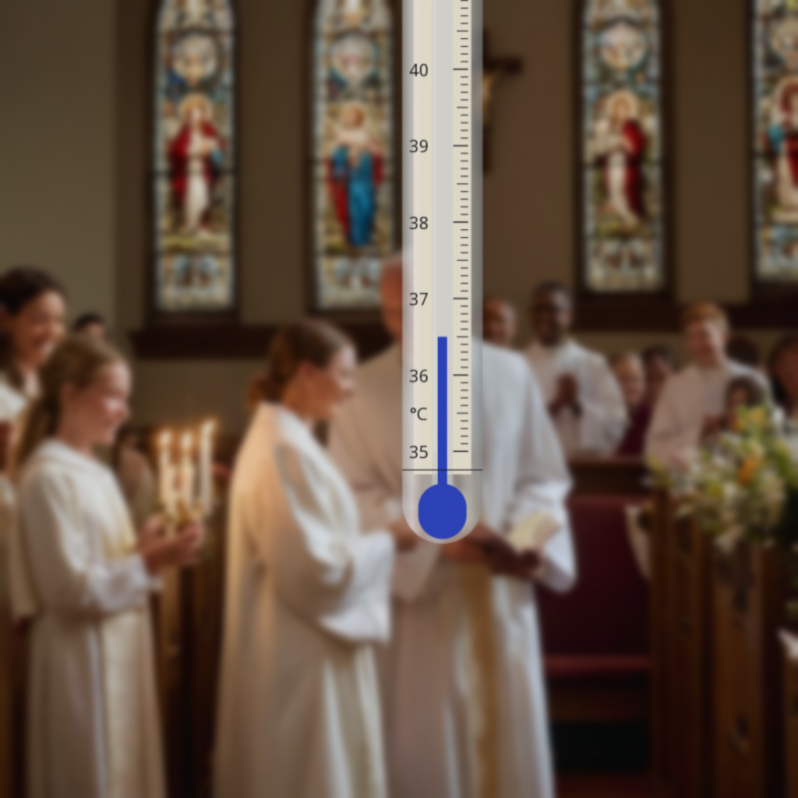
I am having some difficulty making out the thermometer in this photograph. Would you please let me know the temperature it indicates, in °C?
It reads 36.5 °C
